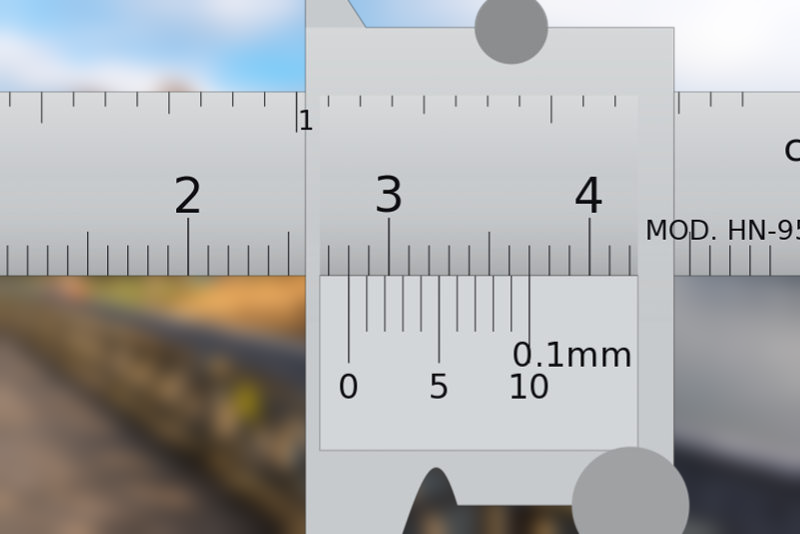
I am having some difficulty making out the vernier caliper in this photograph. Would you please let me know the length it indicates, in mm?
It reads 28.0 mm
